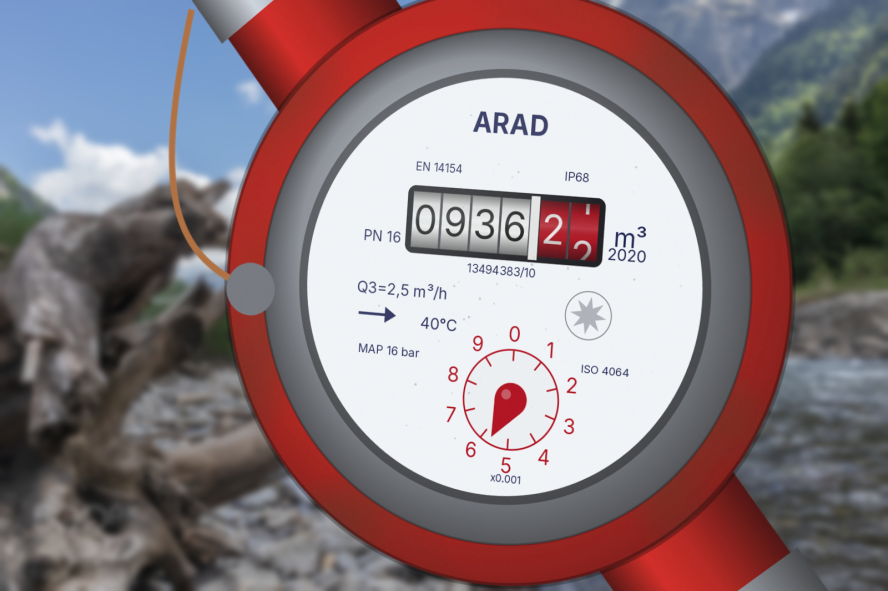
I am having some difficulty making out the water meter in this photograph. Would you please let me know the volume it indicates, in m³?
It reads 936.215 m³
